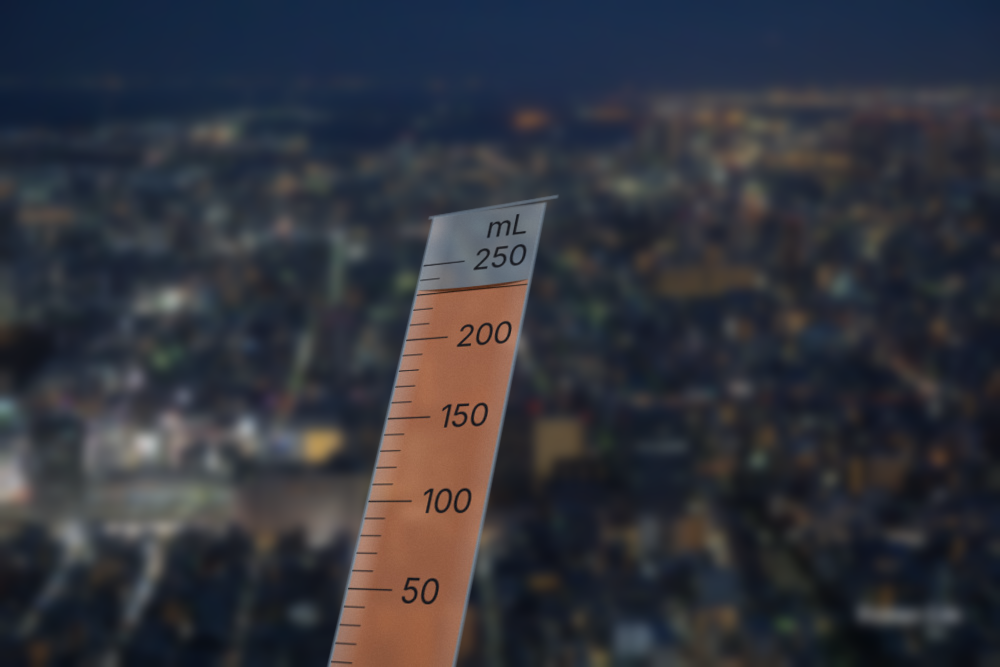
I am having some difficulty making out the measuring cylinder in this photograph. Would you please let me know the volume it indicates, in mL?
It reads 230 mL
